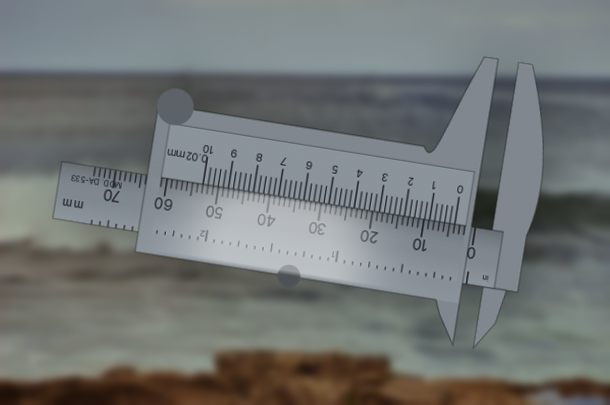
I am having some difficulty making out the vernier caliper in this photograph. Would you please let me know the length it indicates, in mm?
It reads 4.0 mm
